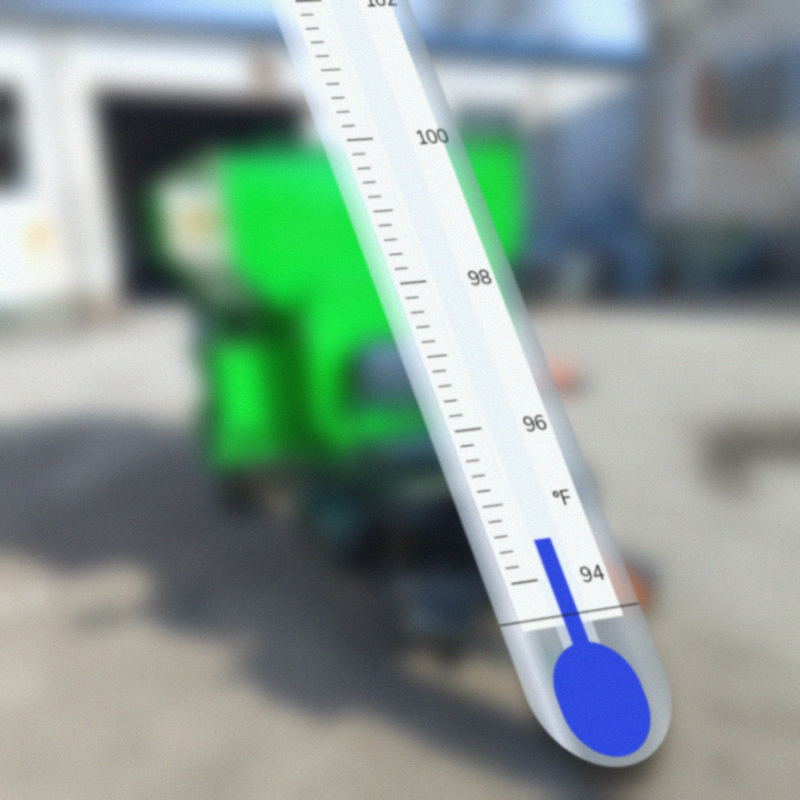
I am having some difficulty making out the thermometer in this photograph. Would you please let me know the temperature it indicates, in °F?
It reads 94.5 °F
